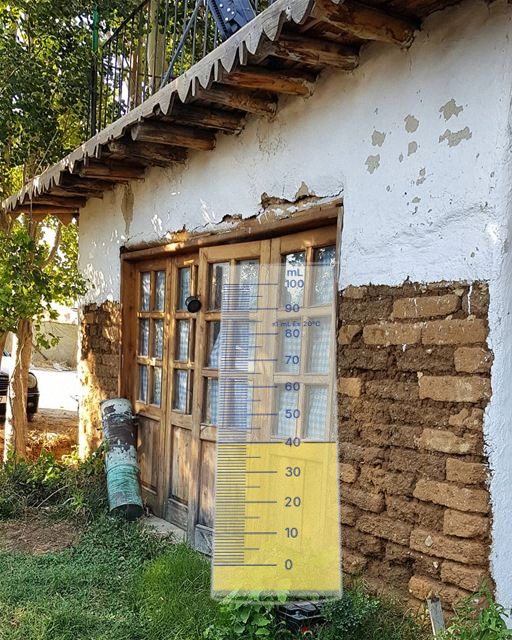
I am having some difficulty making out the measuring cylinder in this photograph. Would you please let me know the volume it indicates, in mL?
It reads 40 mL
